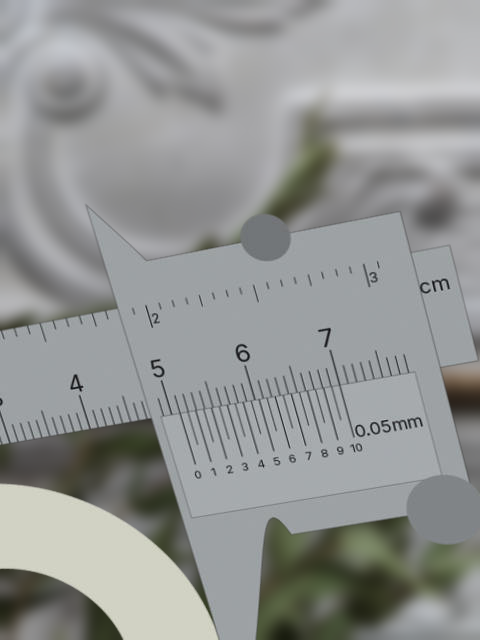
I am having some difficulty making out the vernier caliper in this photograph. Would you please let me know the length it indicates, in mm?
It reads 51.0 mm
